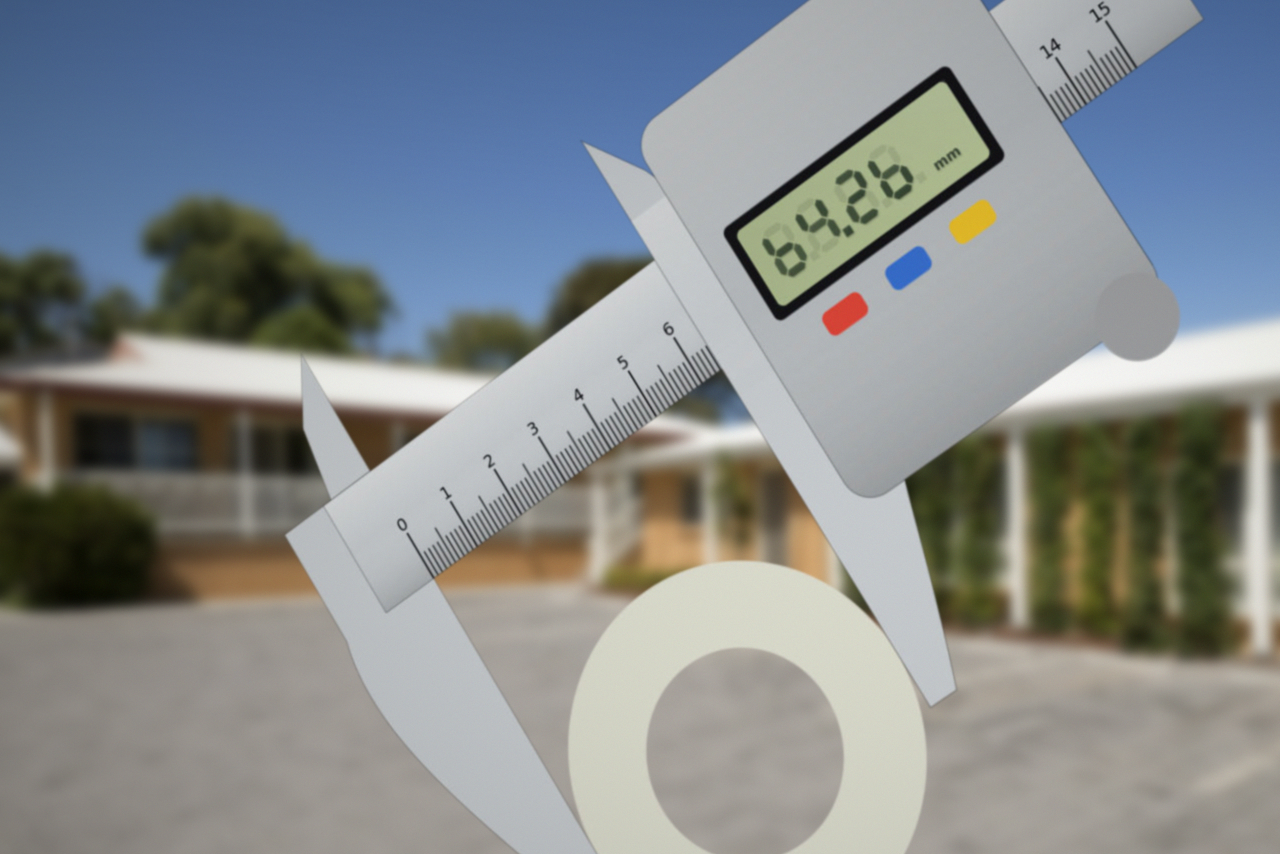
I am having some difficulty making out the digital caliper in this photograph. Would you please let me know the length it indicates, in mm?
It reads 64.26 mm
